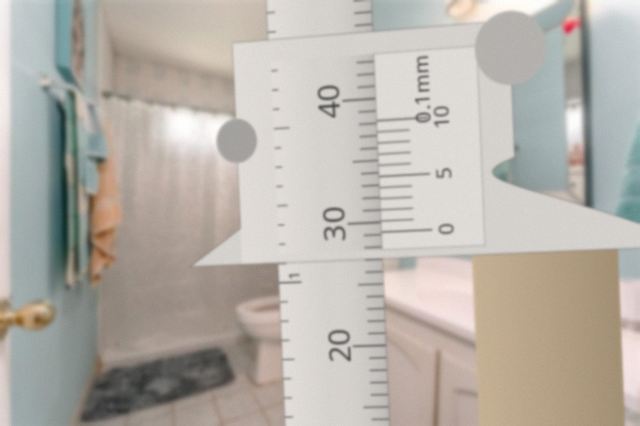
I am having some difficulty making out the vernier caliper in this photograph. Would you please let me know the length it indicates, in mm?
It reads 29.2 mm
